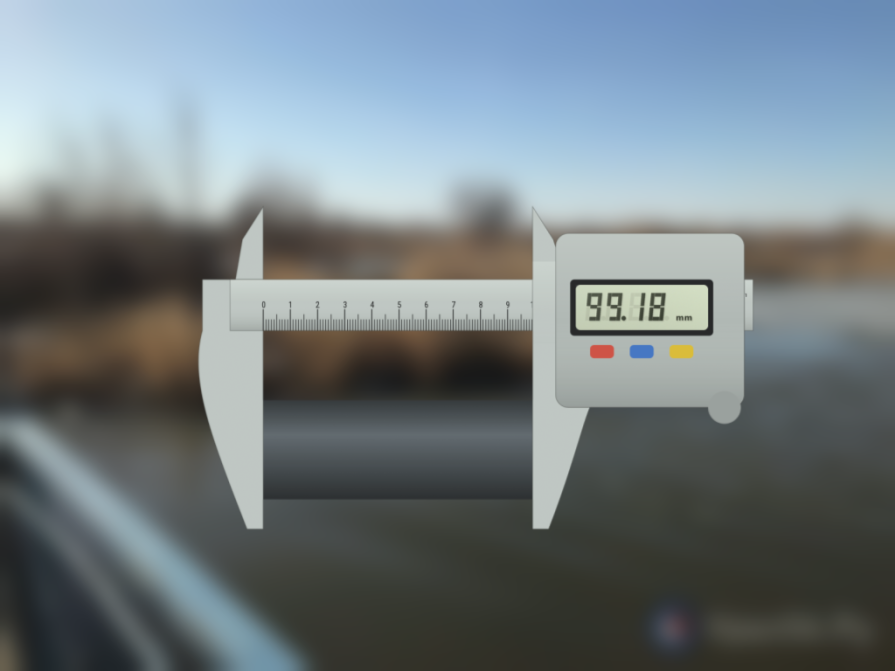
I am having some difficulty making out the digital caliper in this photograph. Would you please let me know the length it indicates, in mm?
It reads 99.18 mm
